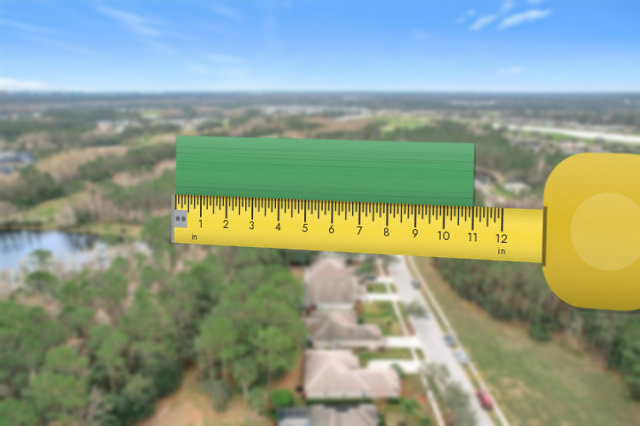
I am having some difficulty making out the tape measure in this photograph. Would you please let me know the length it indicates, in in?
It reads 11 in
